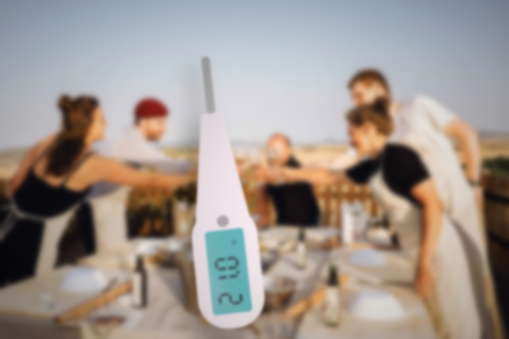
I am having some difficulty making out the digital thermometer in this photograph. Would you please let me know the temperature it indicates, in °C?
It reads 21.0 °C
